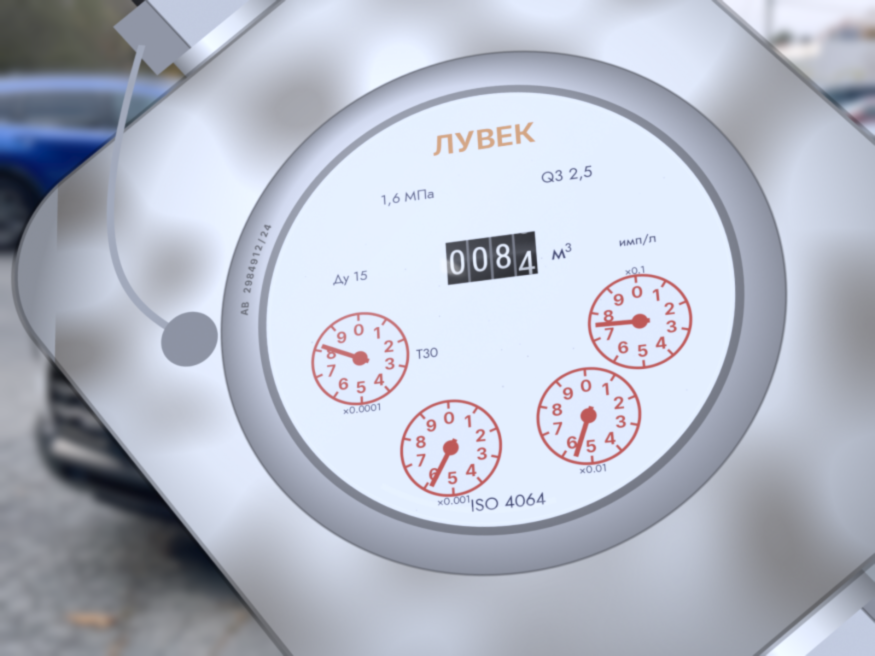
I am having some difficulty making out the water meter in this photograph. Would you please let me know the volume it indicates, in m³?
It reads 83.7558 m³
